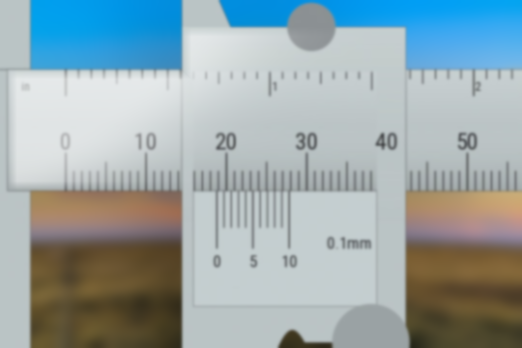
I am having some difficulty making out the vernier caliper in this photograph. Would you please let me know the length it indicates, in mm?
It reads 18.8 mm
